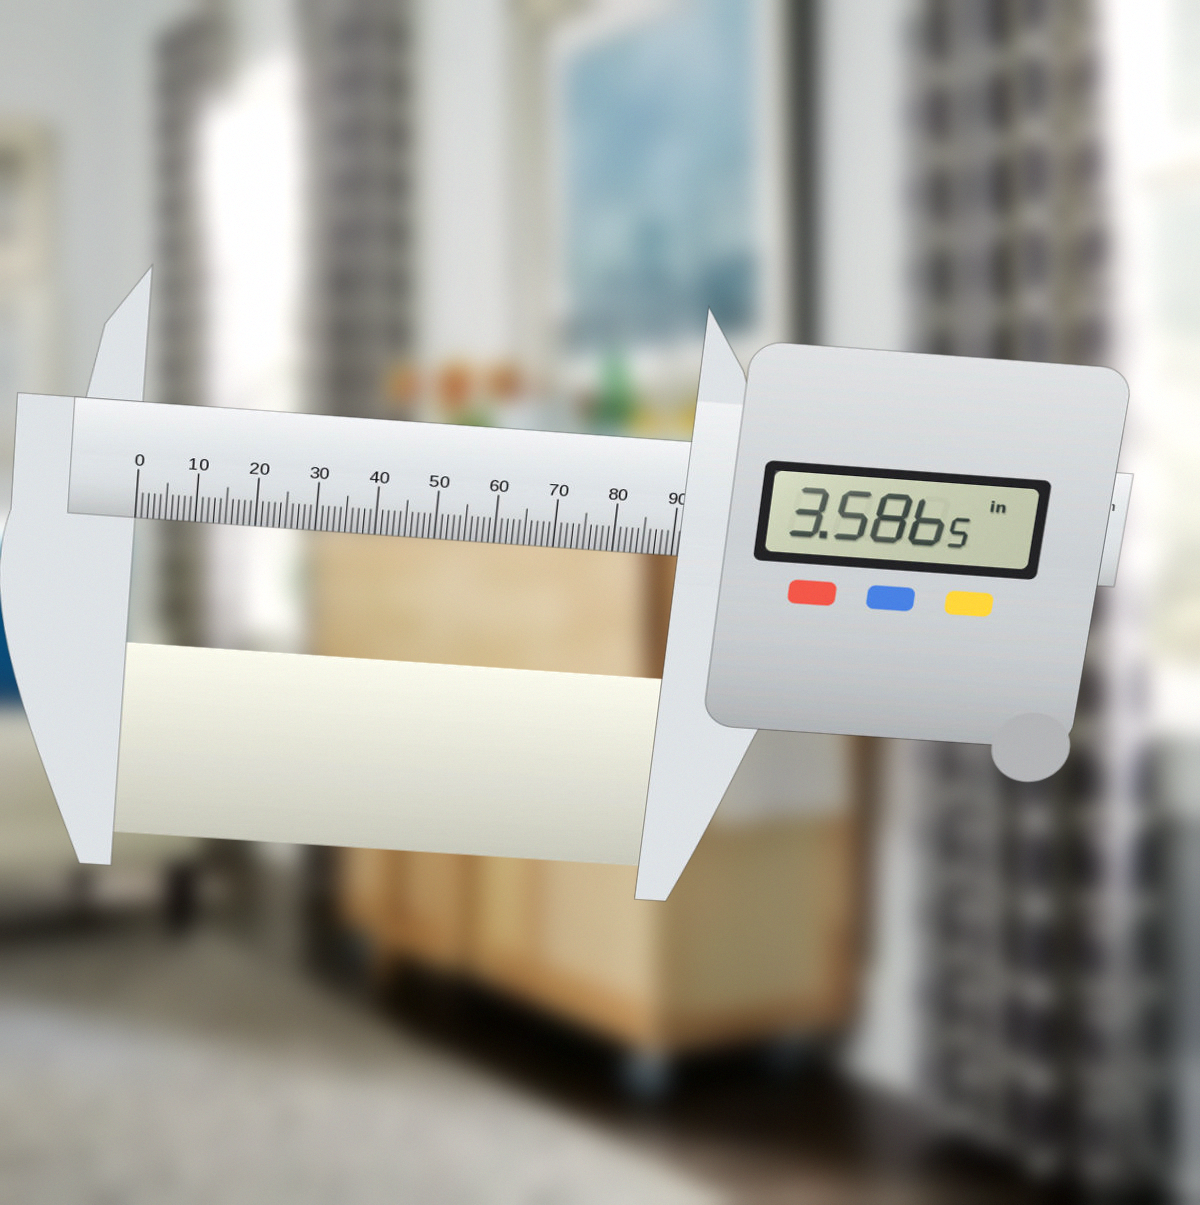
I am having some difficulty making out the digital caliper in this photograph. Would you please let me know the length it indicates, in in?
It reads 3.5865 in
